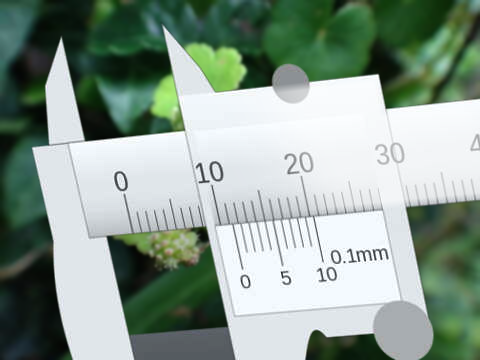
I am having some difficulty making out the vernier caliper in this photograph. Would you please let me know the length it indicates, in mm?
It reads 11.4 mm
